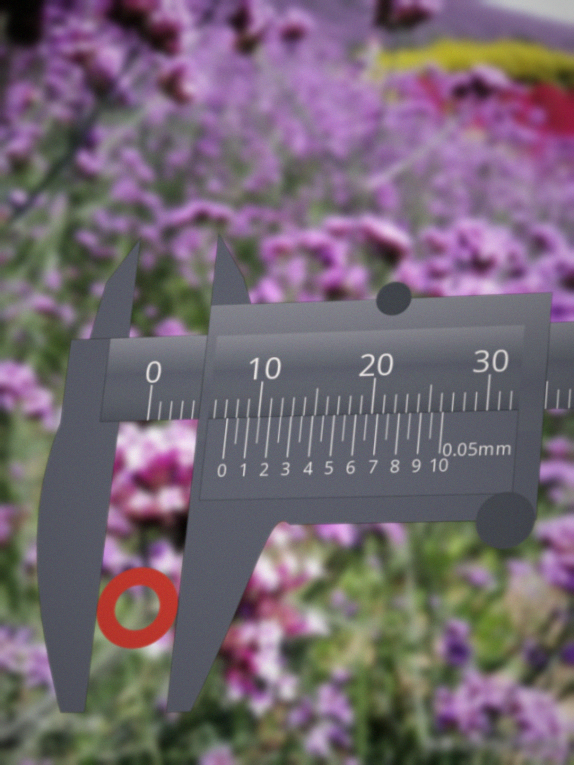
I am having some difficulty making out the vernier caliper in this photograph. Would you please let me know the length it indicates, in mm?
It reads 7.2 mm
